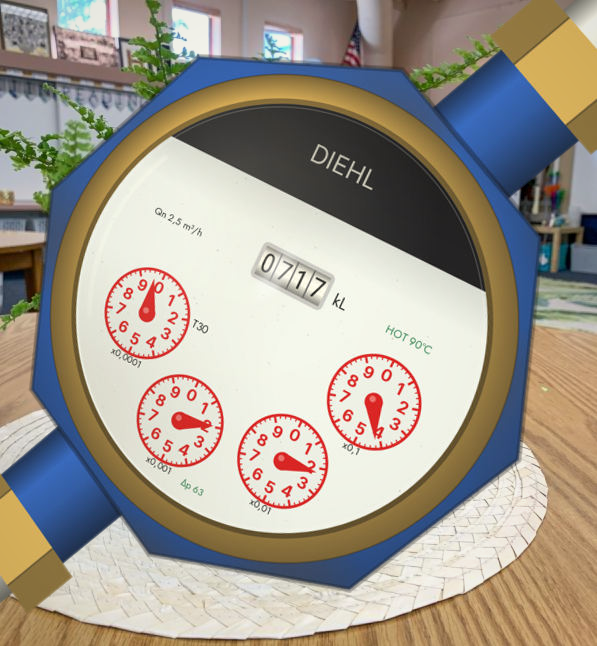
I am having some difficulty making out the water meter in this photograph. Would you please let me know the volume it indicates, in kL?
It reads 717.4219 kL
